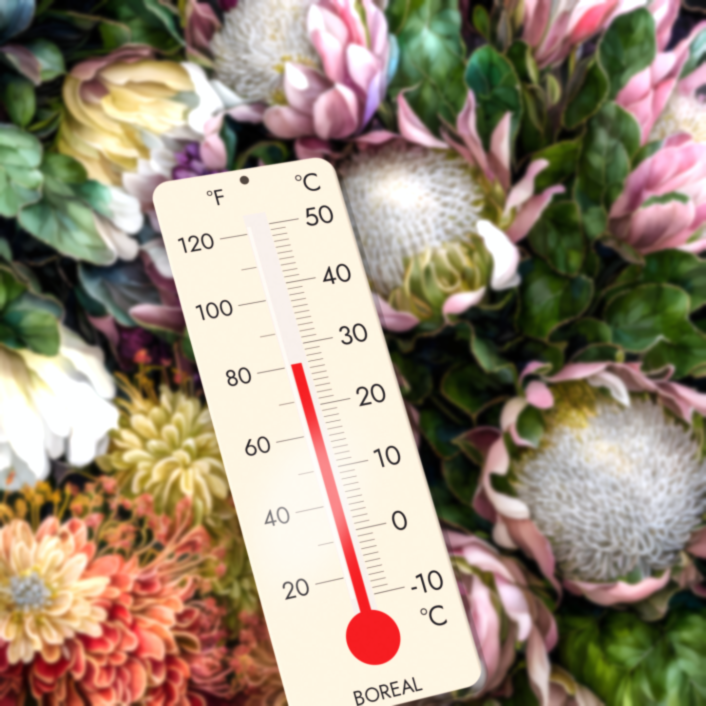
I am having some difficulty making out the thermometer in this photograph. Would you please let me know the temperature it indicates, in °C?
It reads 27 °C
